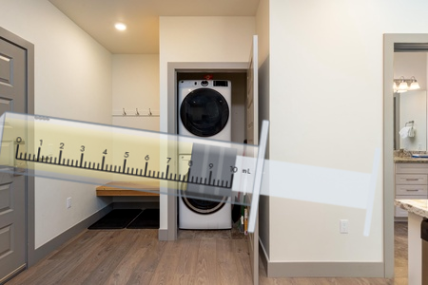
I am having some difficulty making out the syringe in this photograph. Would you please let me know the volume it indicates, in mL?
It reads 8 mL
